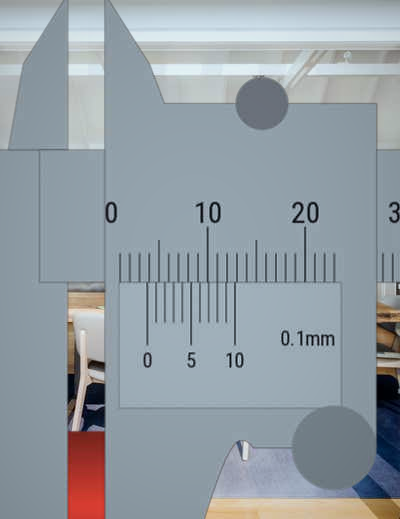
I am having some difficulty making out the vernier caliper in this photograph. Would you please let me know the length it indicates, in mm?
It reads 3.8 mm
